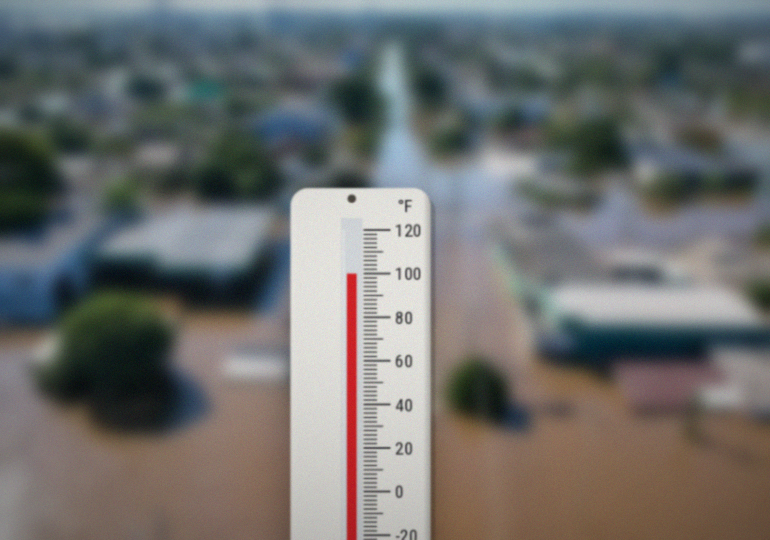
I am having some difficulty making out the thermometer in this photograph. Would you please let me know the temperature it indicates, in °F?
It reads 100 °F
